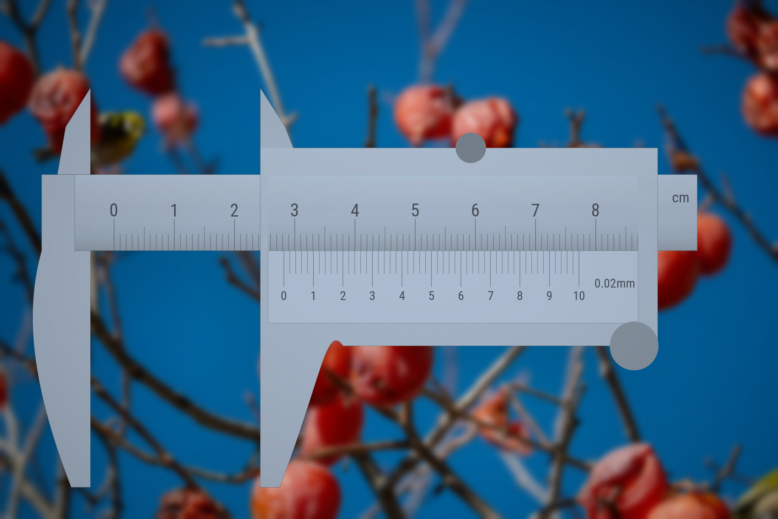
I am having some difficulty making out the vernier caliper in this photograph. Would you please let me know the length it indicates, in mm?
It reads 28.2 mm
